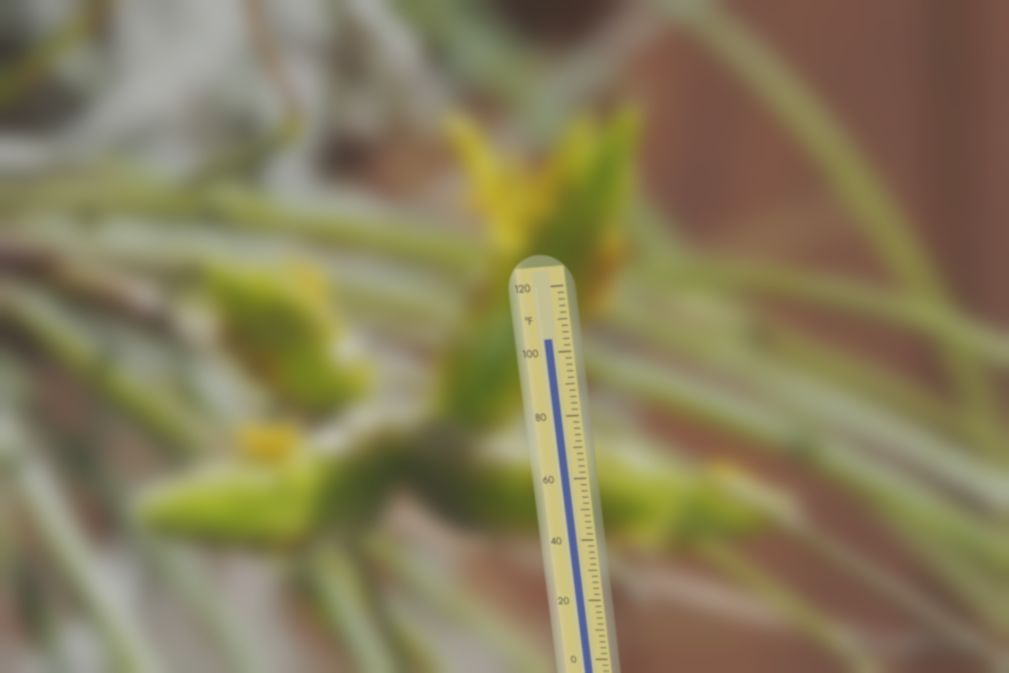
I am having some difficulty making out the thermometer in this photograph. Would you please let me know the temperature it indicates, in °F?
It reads 104 °F
